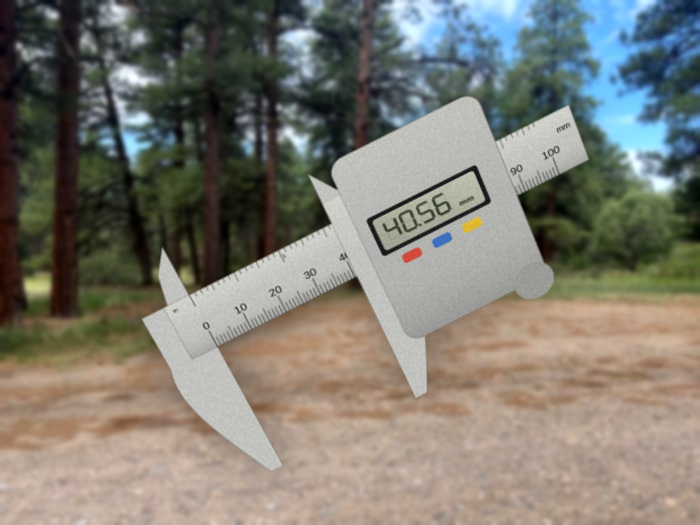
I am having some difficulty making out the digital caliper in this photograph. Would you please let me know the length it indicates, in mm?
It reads 40.56 mm
